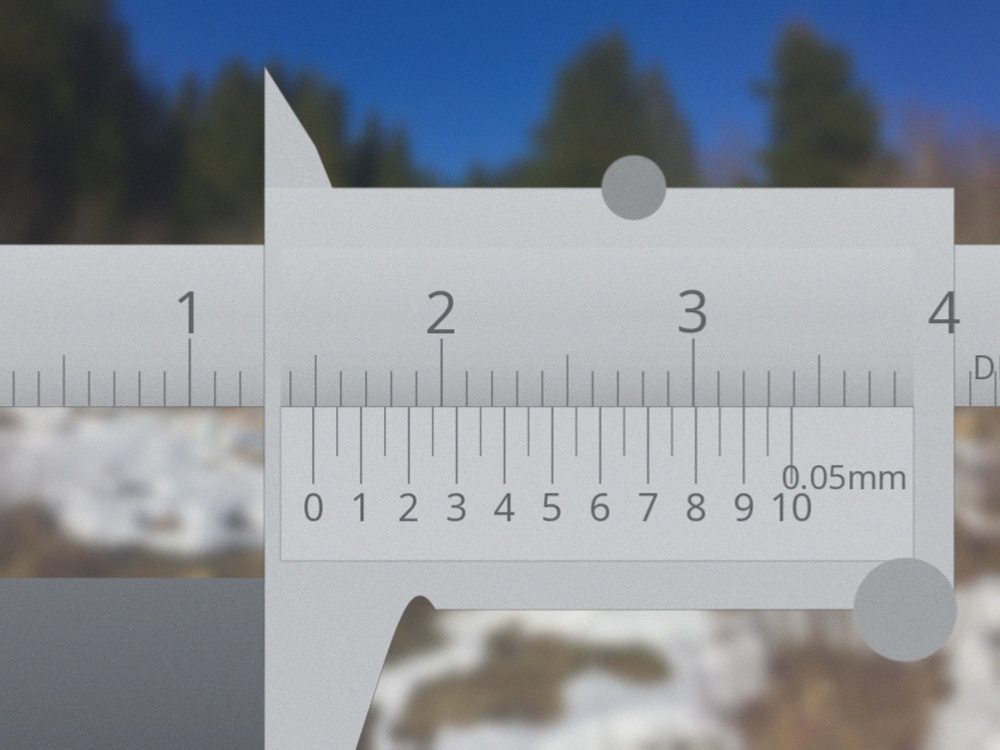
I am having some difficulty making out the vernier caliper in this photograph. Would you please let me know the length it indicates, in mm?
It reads 14.9 mm
